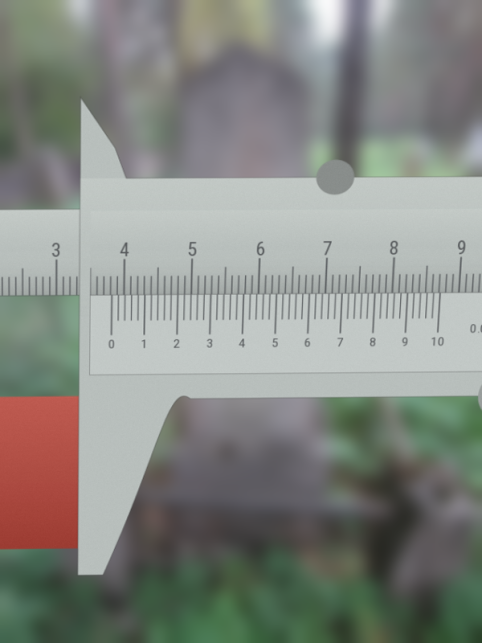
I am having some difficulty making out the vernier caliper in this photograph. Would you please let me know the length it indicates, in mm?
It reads 38.2 mm
